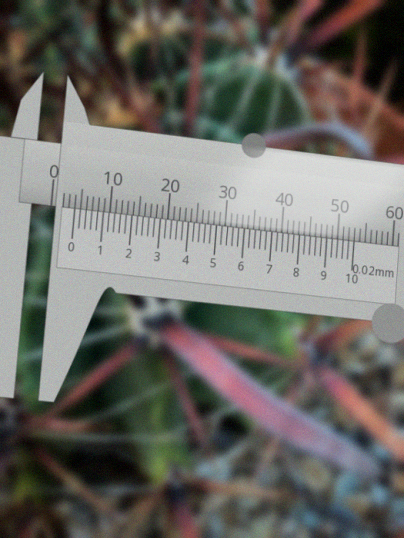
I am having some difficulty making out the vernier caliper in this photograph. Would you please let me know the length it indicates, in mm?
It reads 4.0 mm
